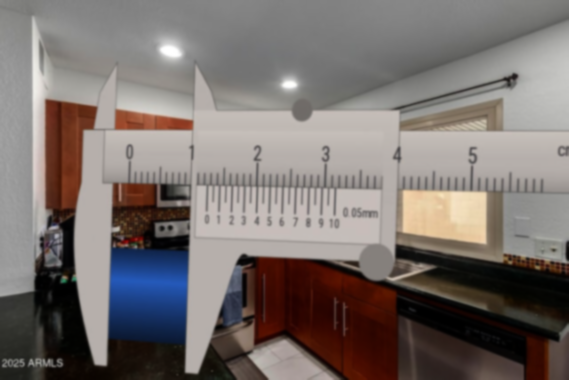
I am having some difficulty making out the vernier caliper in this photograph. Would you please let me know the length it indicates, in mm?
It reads 12.5 mm
